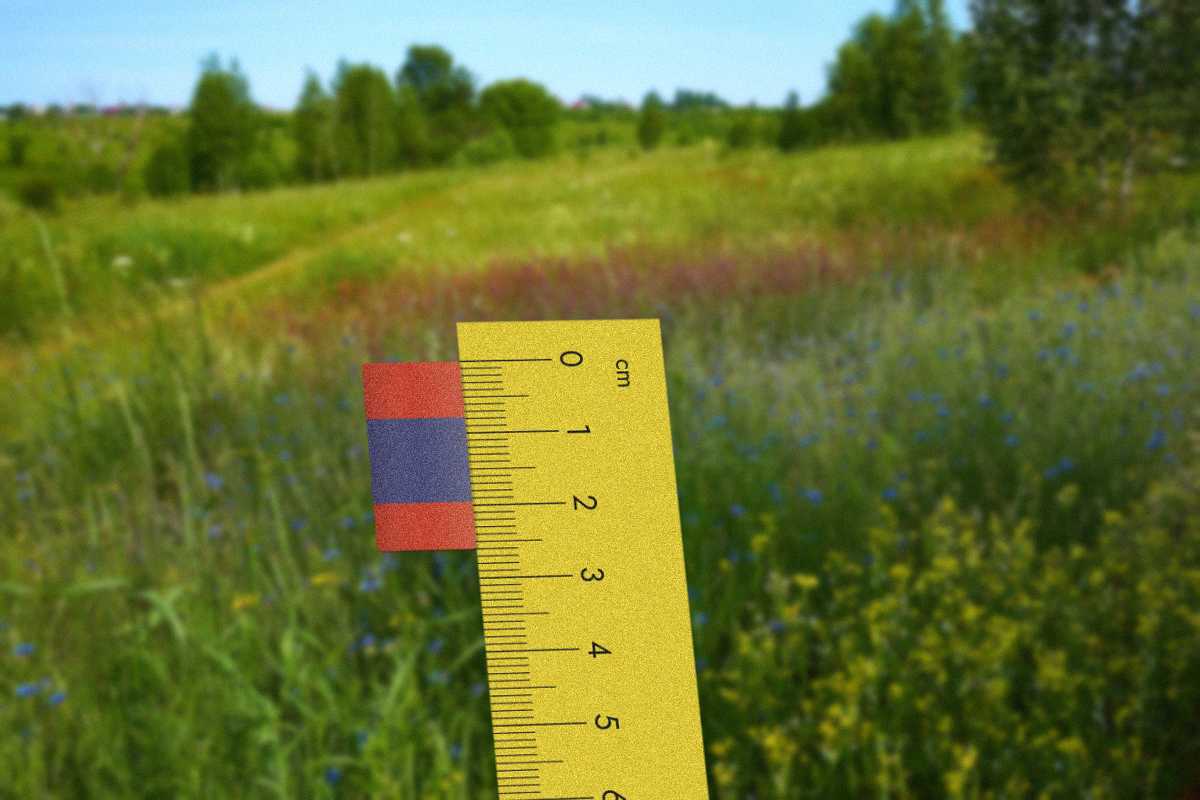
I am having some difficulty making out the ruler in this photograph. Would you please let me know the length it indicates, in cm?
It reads 2.6 cm
